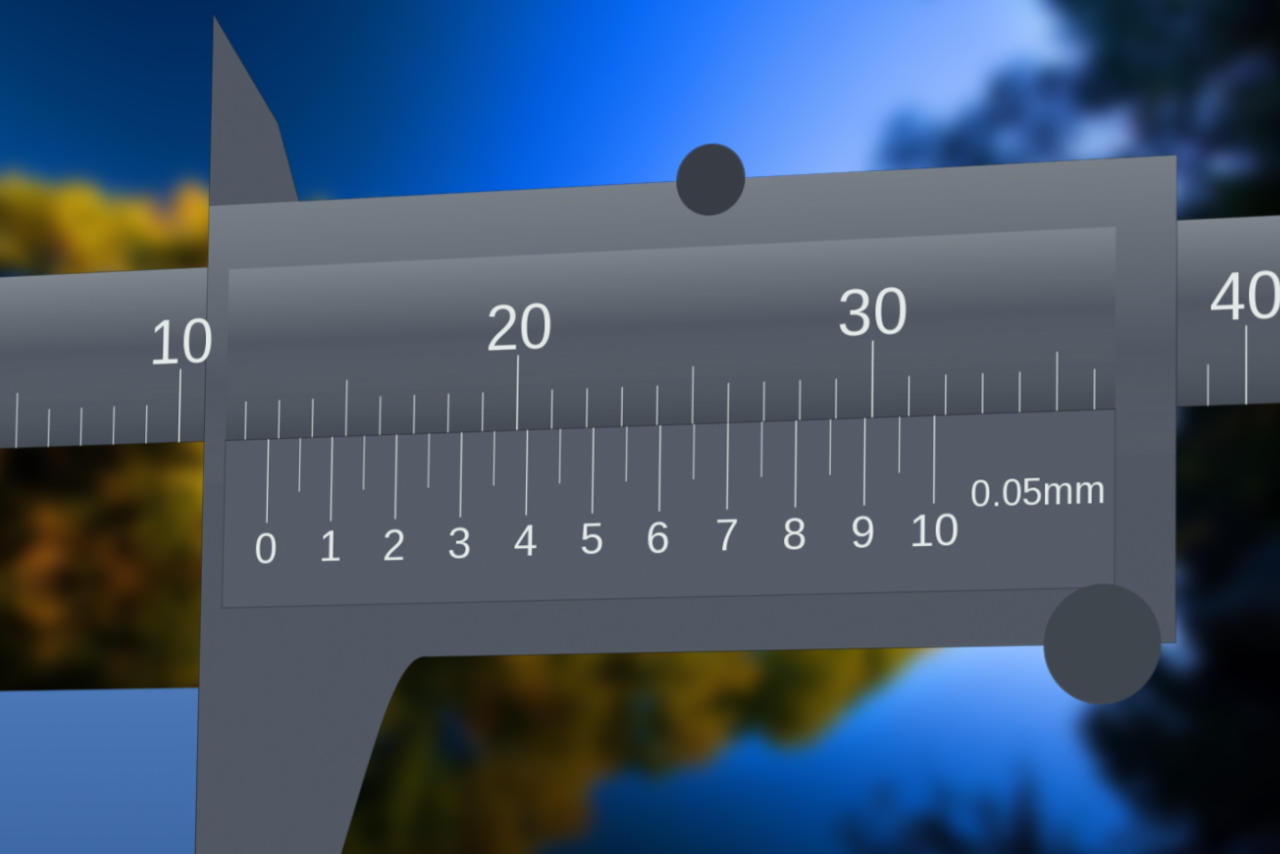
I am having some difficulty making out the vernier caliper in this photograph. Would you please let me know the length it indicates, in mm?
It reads 12.70 mm
